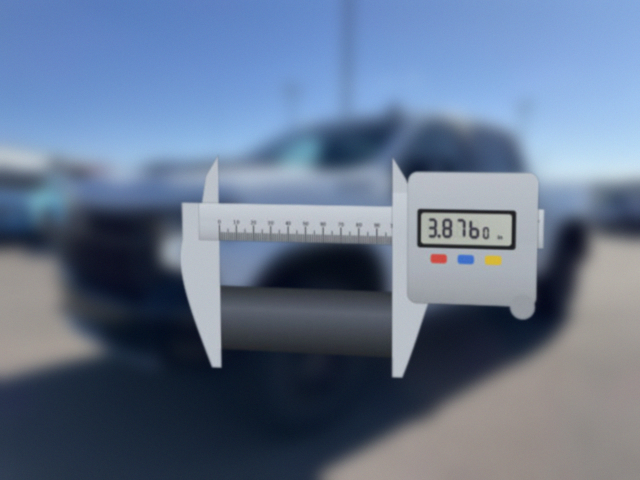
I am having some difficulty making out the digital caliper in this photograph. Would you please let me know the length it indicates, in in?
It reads 3.8760 in
